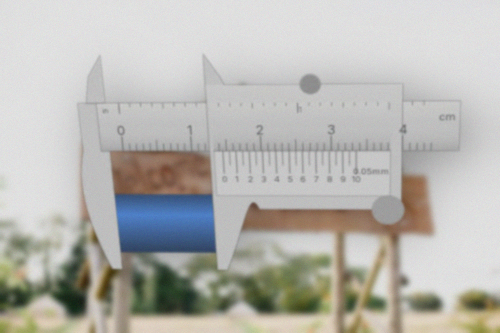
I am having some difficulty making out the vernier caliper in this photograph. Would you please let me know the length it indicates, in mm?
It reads 14.5 mm
